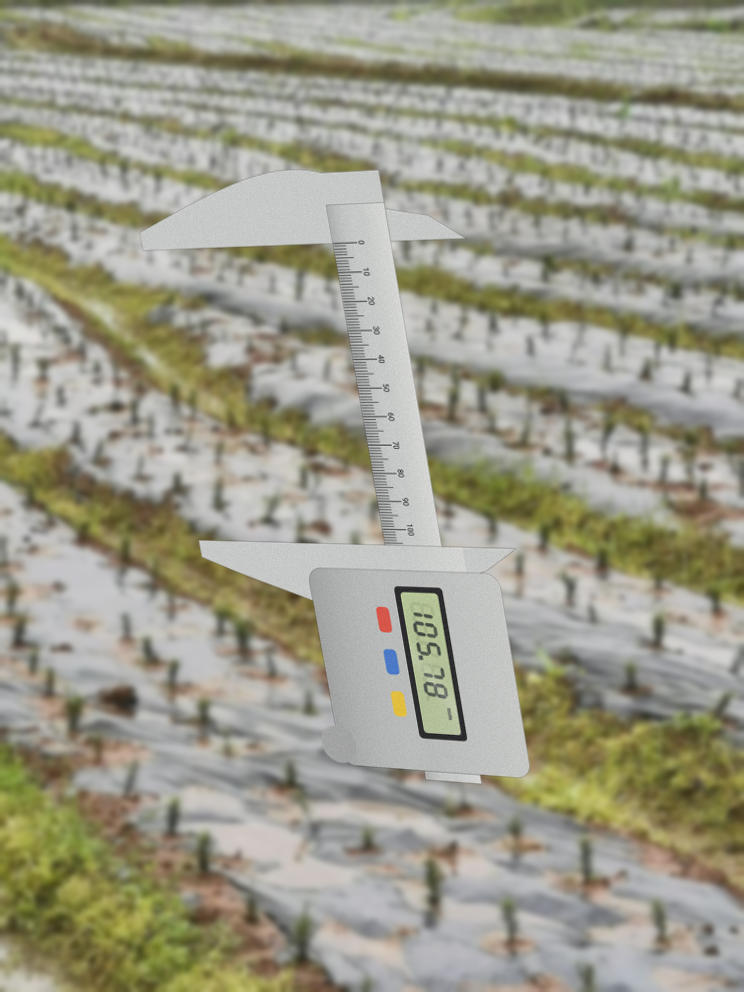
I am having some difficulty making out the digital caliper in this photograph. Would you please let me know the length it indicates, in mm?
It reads 105.78 mm
